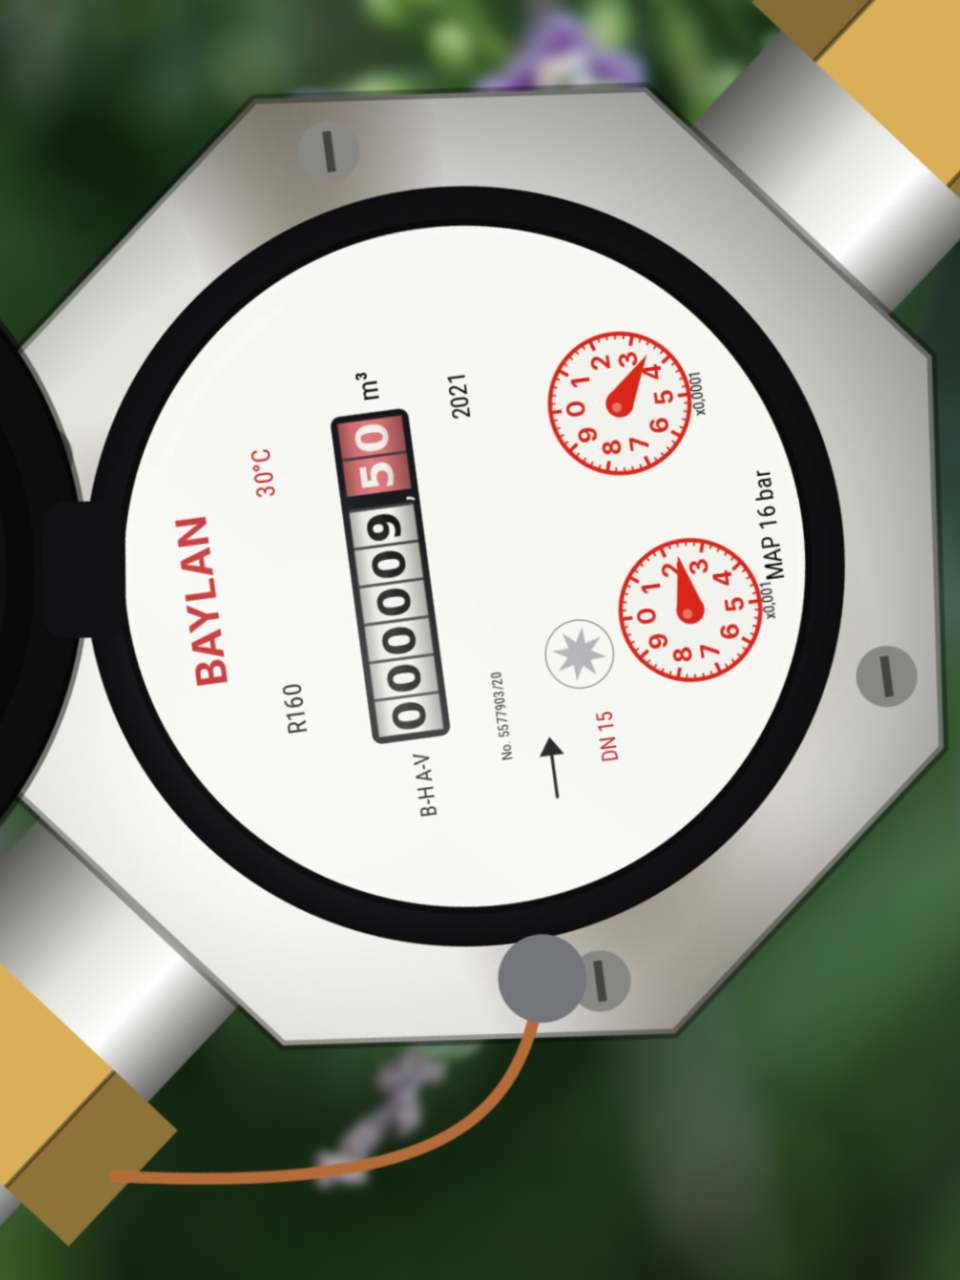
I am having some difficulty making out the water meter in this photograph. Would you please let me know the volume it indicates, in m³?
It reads 9.5023 m³
